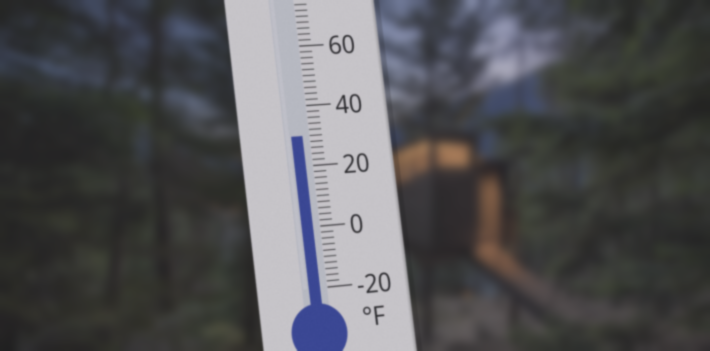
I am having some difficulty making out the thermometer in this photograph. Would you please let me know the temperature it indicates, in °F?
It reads 30 °F
